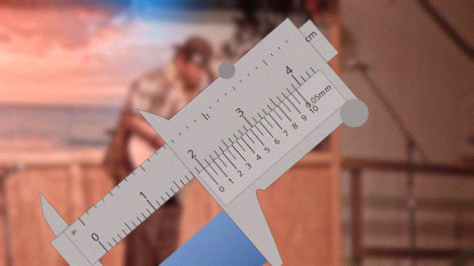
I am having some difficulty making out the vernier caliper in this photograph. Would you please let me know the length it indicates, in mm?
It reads 20.0 mm
